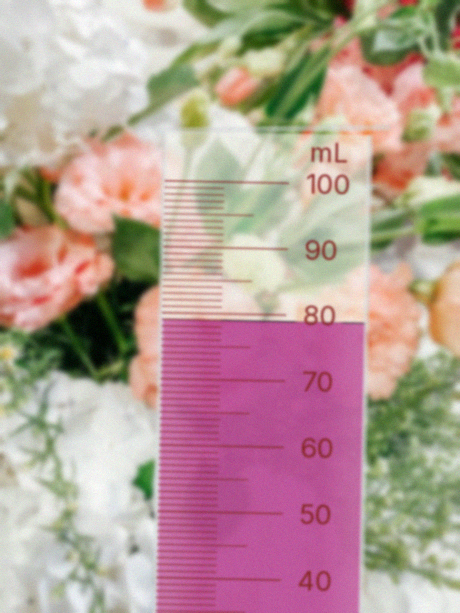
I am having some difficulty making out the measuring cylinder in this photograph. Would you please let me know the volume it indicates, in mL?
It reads 79 mL
